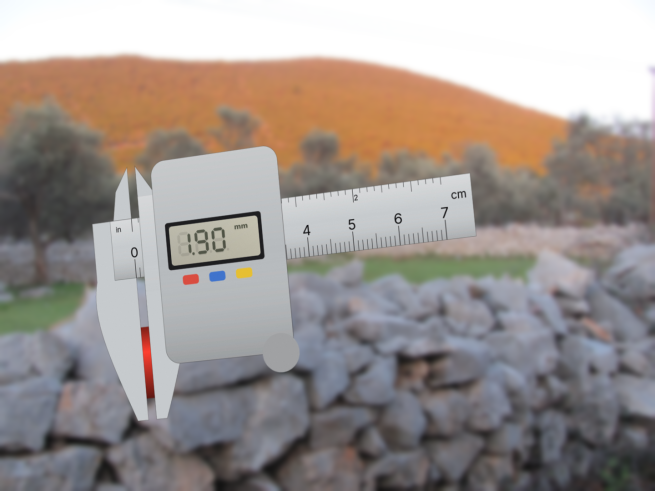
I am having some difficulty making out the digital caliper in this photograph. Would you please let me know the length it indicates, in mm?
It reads 1.90 mm
